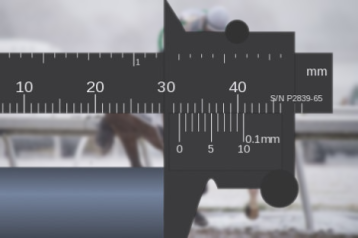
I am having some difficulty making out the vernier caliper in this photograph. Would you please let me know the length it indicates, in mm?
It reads 31.8 mm
